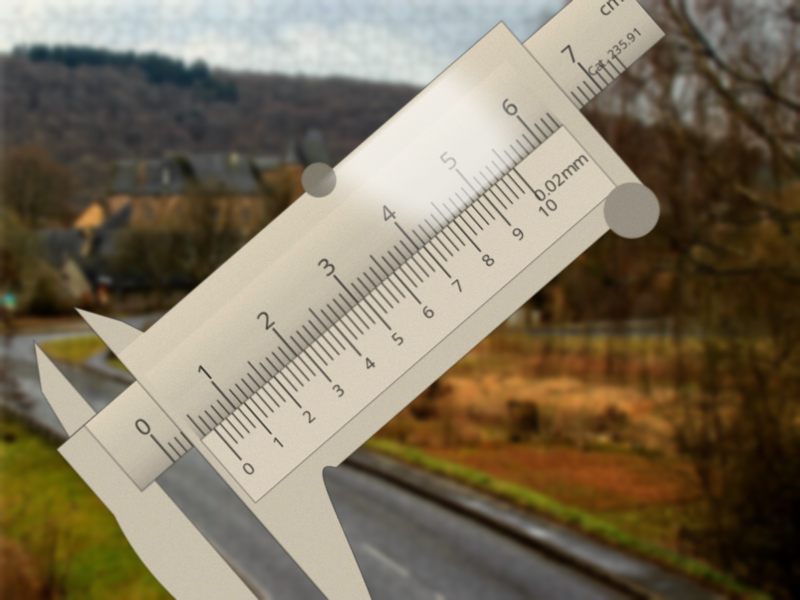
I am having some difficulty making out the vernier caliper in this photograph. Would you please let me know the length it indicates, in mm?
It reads 6.4 mm
